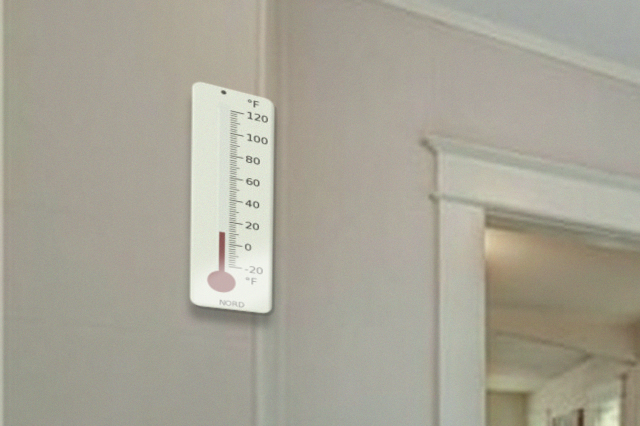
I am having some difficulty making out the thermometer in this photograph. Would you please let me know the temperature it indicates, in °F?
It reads 10 °F
